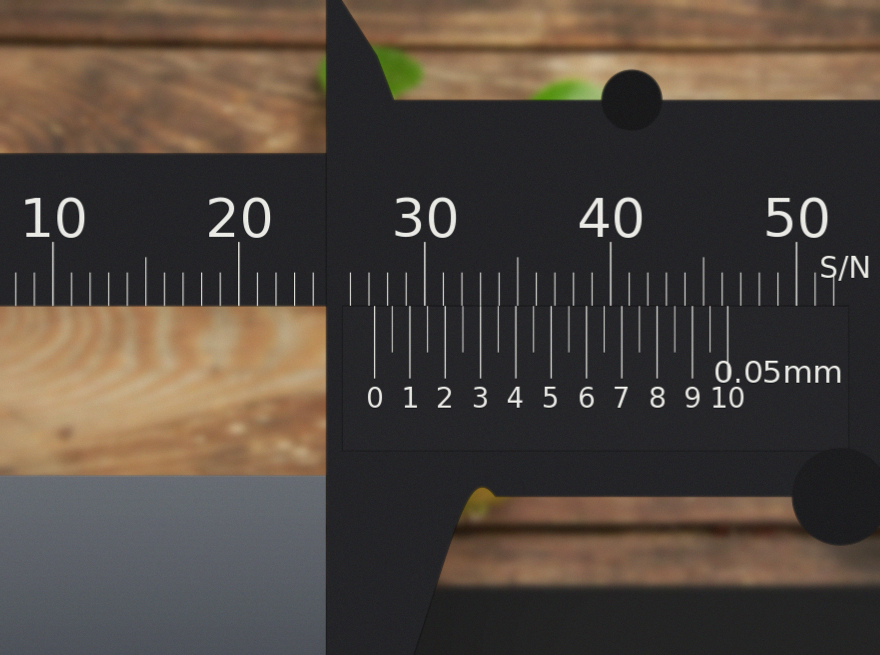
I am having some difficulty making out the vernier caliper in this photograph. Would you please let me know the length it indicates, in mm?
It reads 27.3 mm
